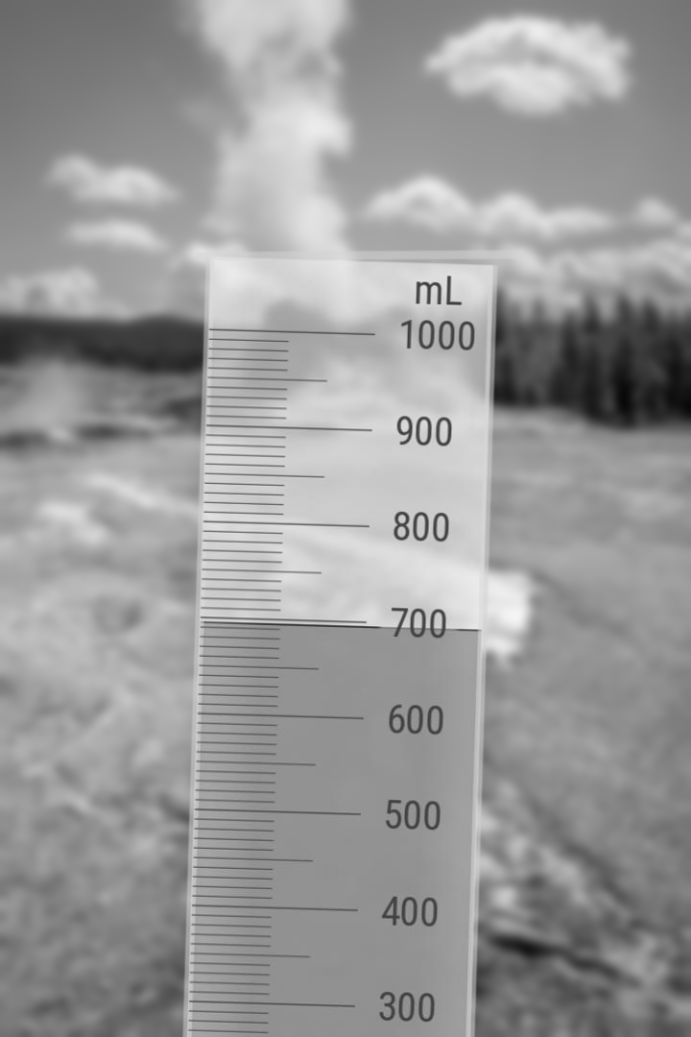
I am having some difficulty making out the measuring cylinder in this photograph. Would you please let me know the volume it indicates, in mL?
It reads 695 mL
